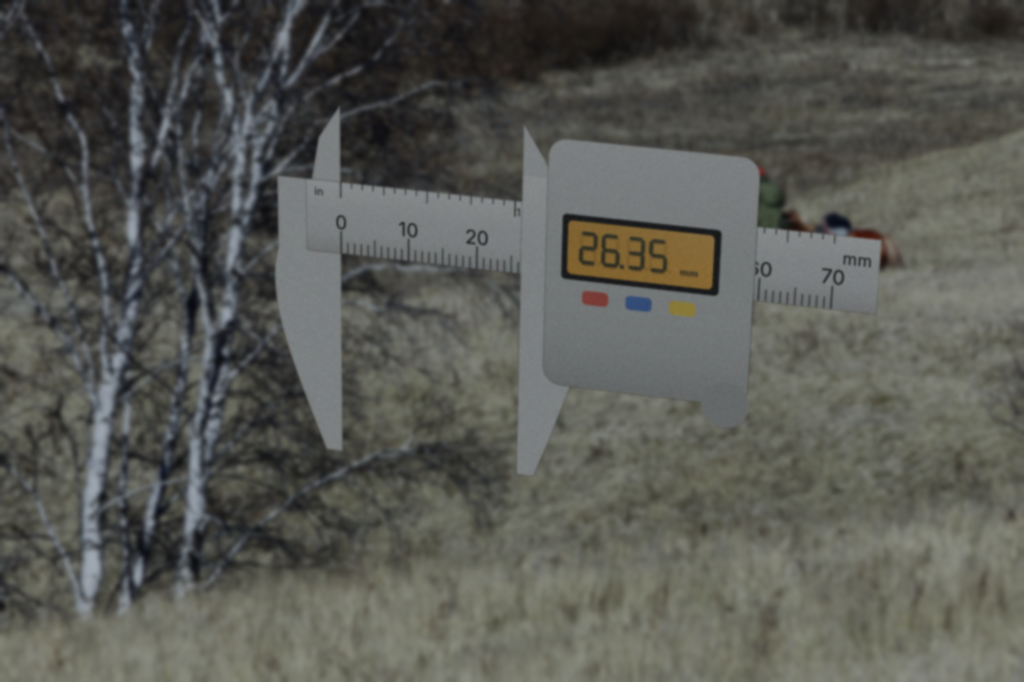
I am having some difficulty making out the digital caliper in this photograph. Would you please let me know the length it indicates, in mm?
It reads 26.35 mm
